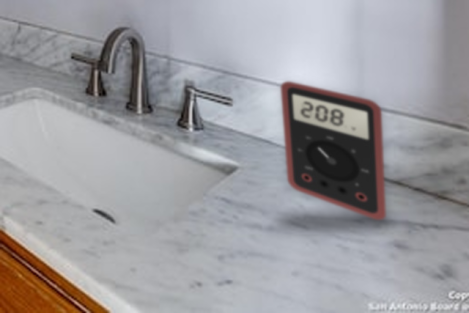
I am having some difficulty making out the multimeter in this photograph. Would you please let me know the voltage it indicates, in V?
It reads 208 V
